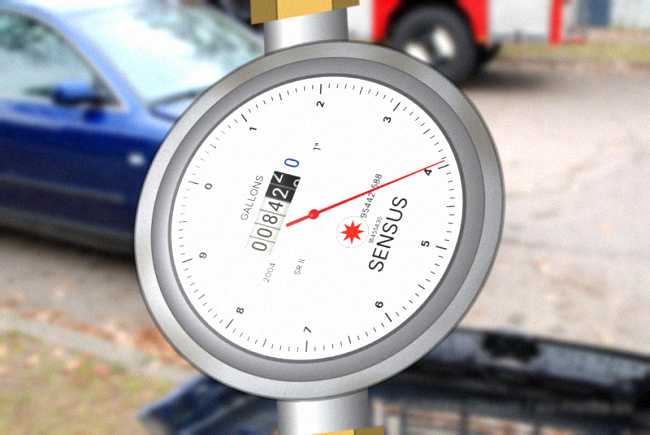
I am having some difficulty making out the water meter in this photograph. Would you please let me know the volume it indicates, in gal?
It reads 84223.9 gal
